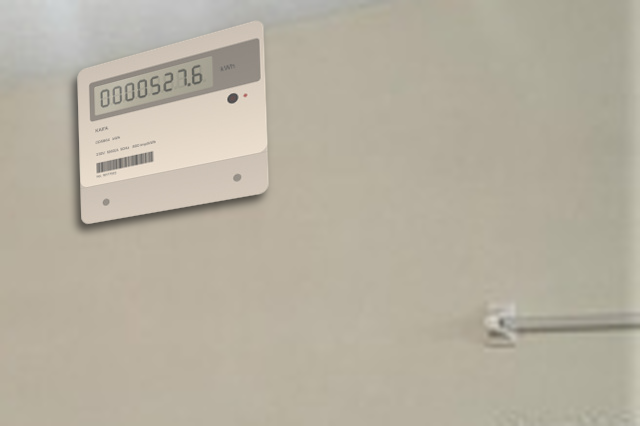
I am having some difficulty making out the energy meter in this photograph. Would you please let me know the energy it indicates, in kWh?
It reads 527.6 kWh
